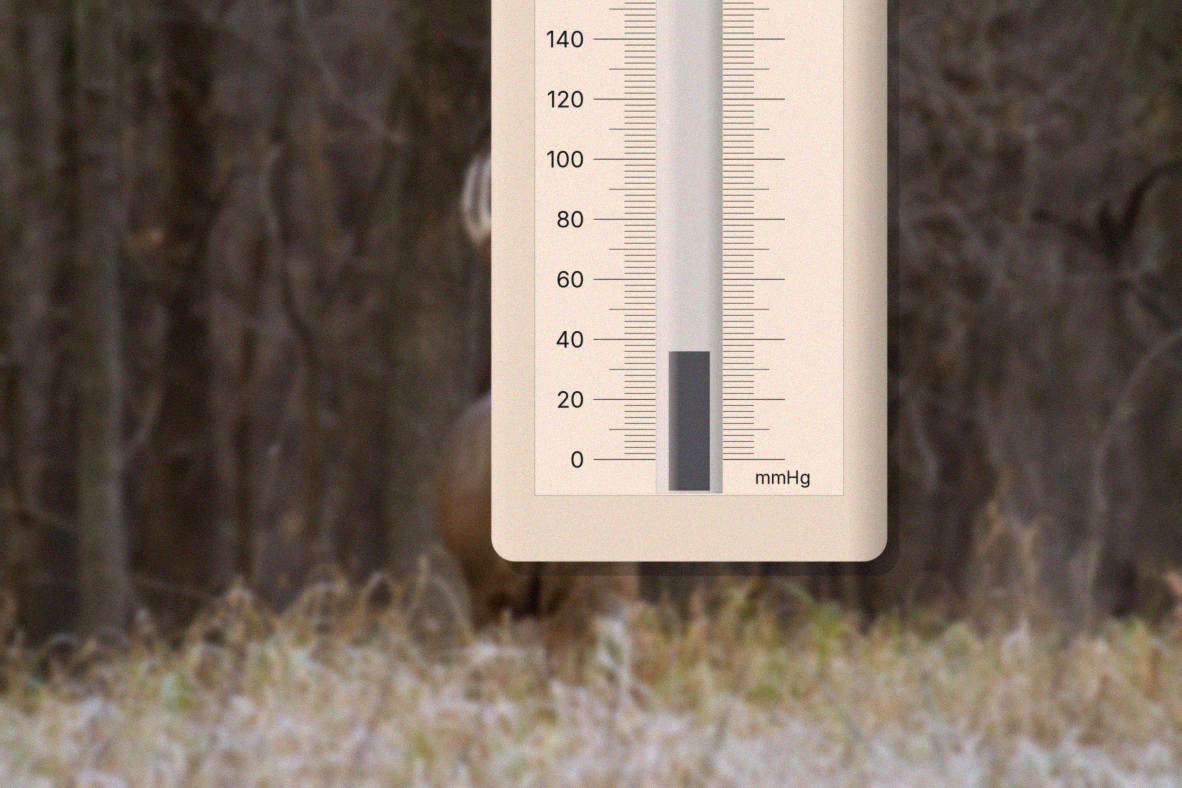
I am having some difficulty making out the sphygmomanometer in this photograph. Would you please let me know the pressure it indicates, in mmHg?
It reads 36 mmHg
